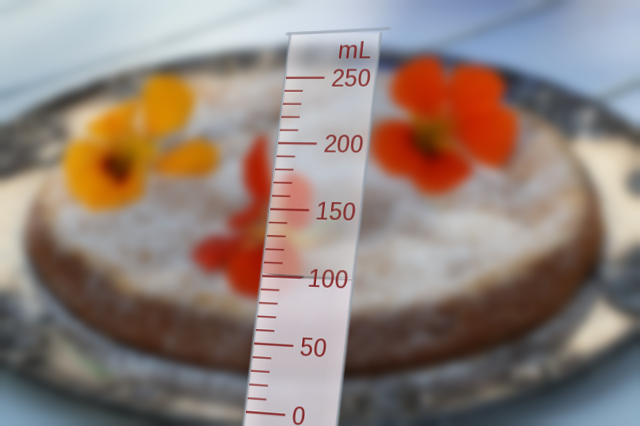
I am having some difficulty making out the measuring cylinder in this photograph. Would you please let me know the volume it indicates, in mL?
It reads 100 mL
